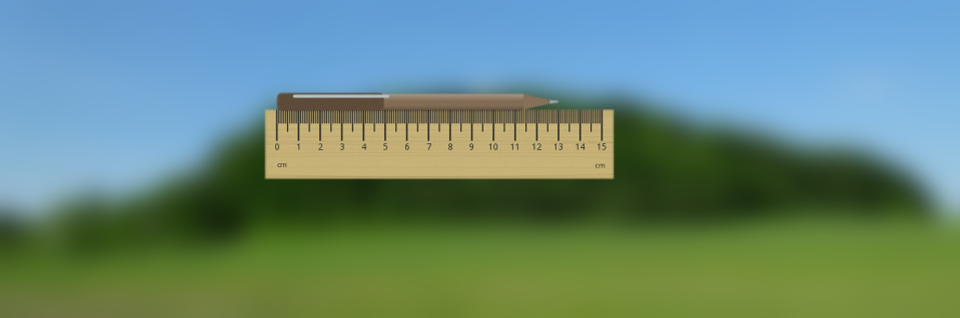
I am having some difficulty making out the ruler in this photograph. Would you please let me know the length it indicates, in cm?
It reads 13 cm
